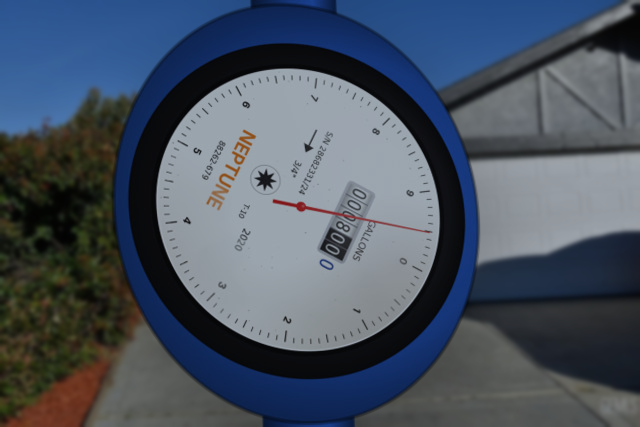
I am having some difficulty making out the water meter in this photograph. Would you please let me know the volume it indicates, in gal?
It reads 7999.5 gal
